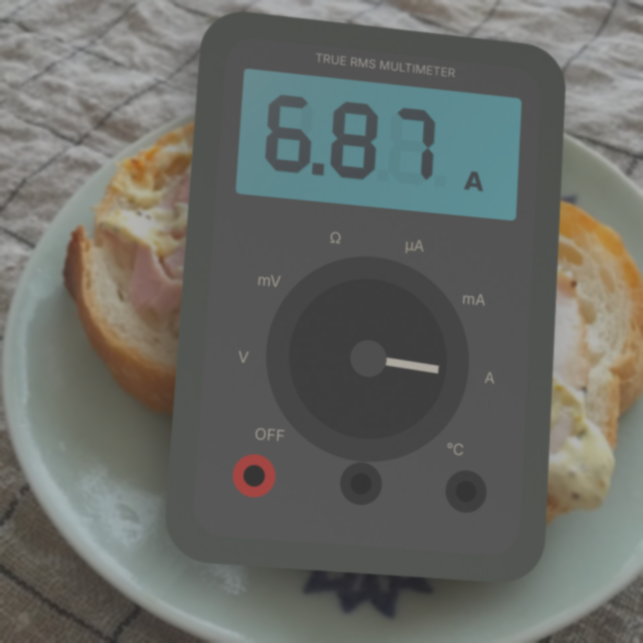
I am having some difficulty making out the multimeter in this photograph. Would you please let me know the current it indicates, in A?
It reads 6.87 A
